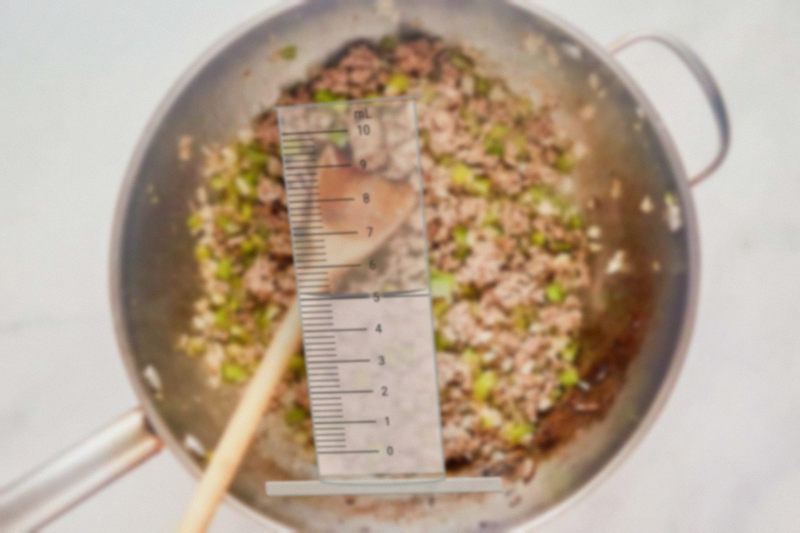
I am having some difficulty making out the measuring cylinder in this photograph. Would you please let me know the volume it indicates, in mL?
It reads 5 mL
